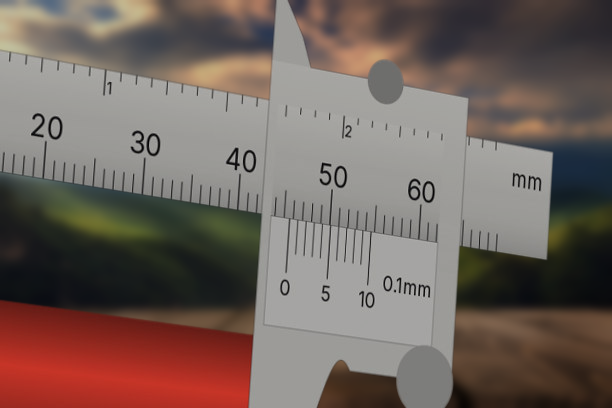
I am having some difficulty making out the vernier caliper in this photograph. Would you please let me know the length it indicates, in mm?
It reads 45.6 mm
